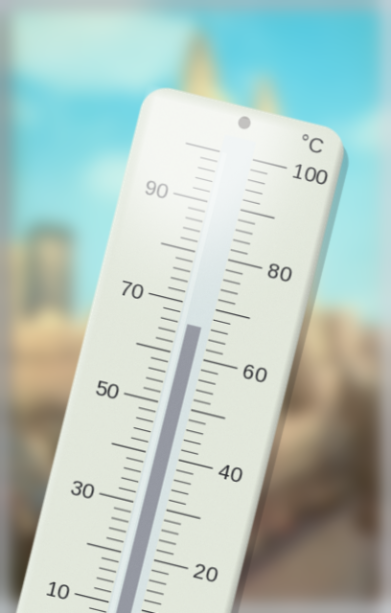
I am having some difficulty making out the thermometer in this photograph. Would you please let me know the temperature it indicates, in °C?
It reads 66 °C
